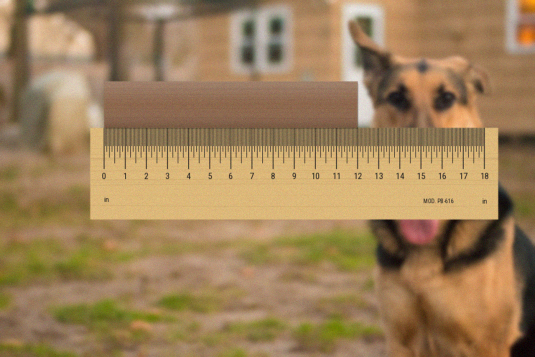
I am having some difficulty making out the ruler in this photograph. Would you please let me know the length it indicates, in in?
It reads 12 in
